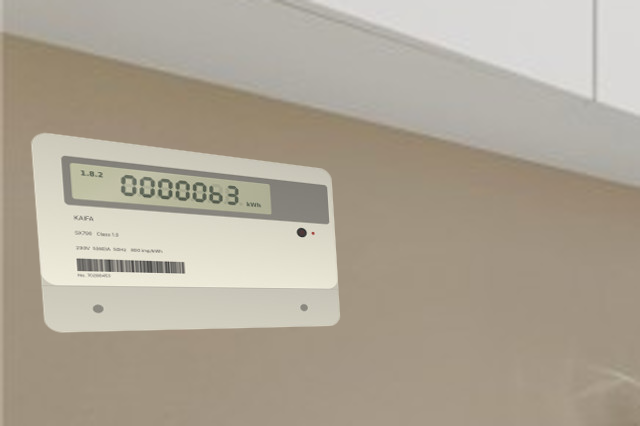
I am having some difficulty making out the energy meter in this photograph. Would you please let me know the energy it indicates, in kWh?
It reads 63 kWh
